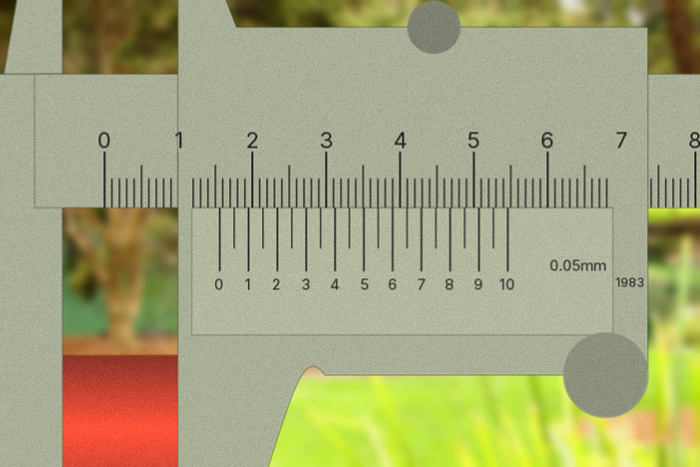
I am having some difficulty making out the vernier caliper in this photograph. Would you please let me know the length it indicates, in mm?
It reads 15.6 mm
